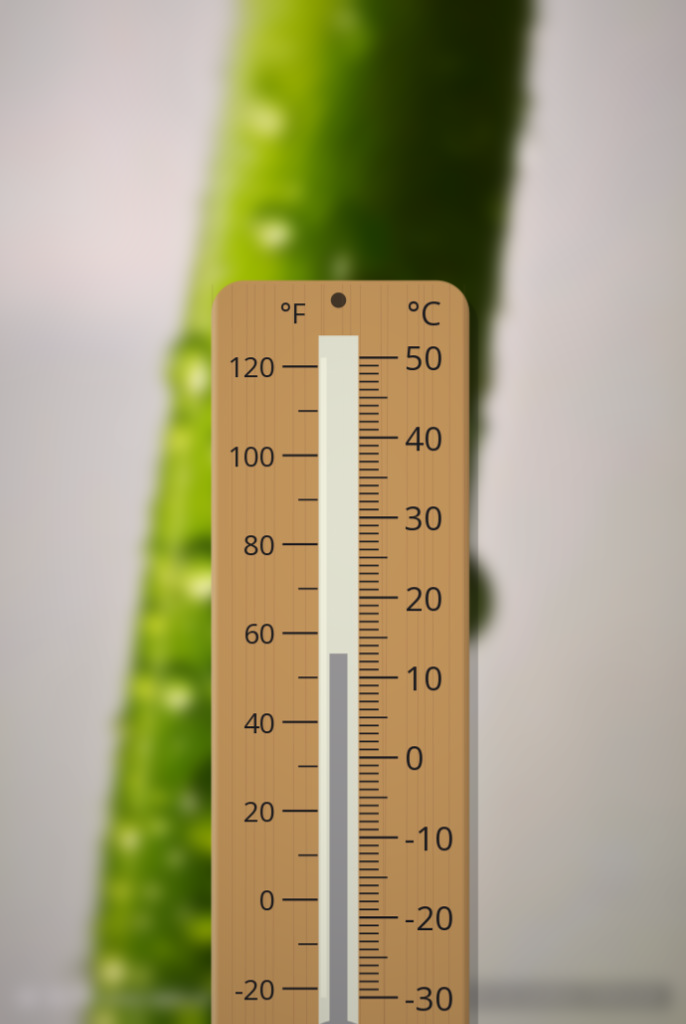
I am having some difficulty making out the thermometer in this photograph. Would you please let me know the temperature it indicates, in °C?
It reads 13 °C
